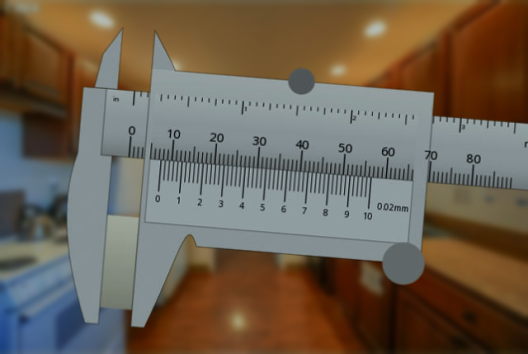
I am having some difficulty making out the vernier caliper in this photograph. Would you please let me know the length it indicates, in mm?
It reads 7.5 mm
